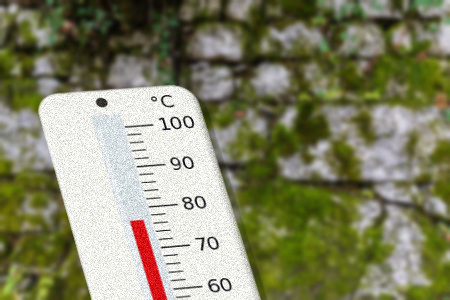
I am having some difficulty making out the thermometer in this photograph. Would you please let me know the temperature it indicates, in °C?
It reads 77 °C
